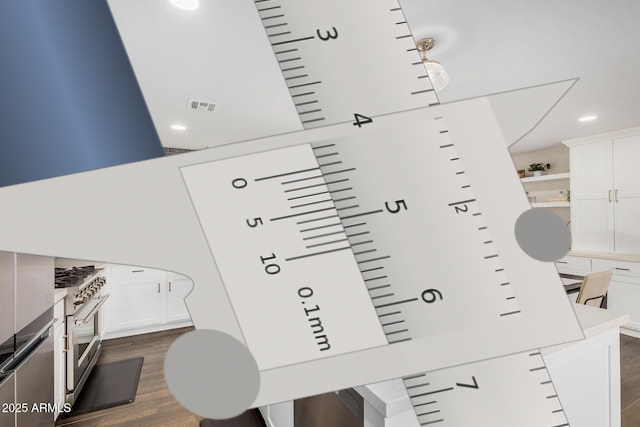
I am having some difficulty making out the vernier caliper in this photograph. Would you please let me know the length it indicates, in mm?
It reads 44.2 mm
